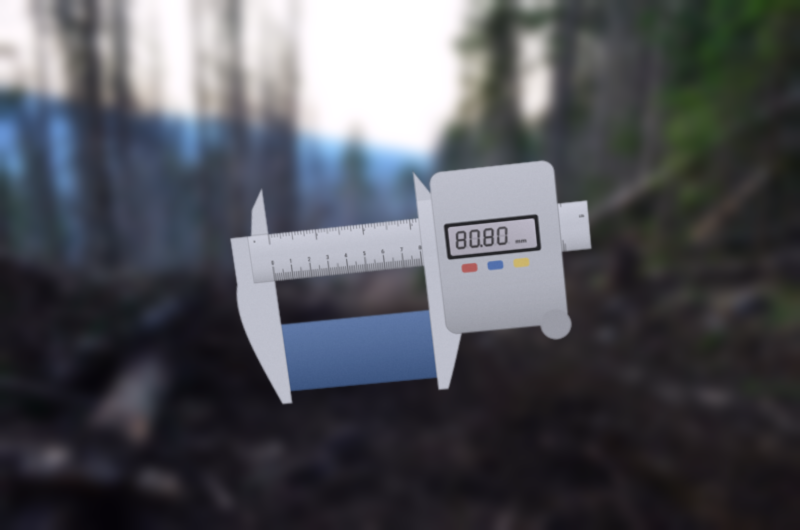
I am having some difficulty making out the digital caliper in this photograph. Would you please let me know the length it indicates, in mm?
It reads 80.80 mm
